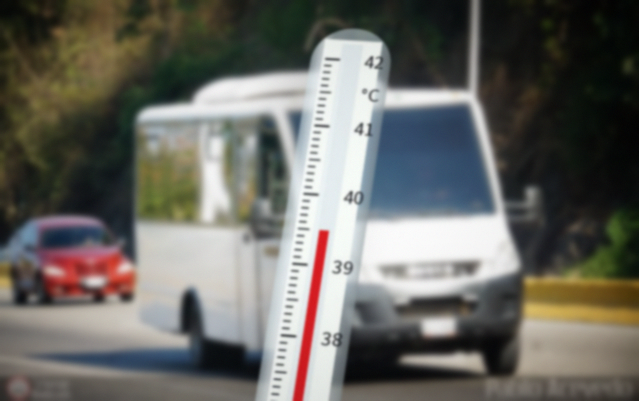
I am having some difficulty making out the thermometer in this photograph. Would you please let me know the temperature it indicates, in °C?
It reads 39.5 °C
